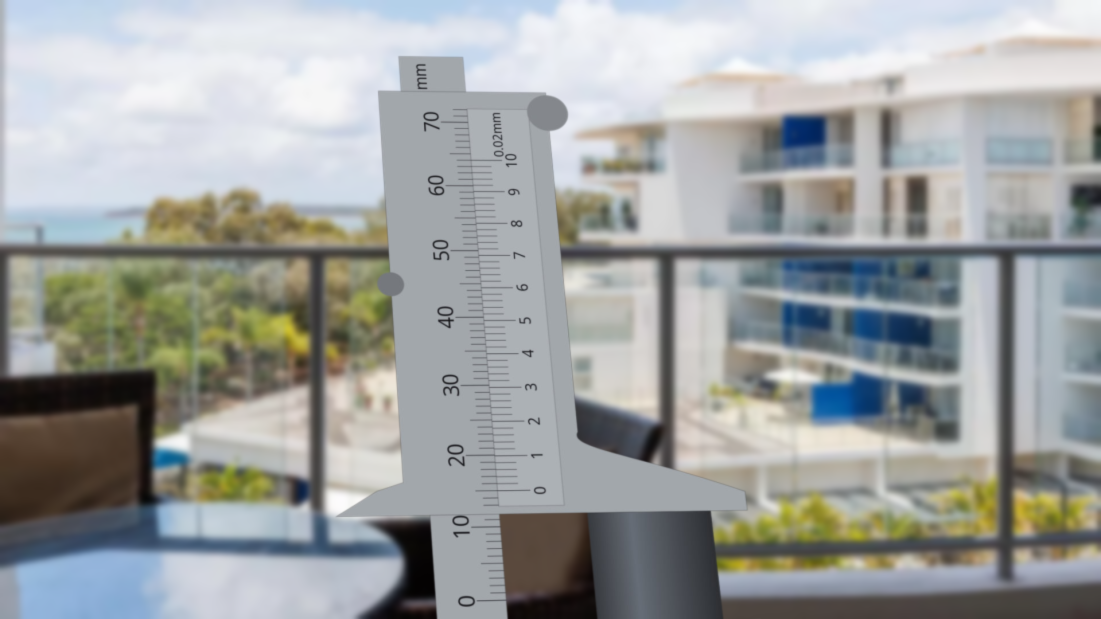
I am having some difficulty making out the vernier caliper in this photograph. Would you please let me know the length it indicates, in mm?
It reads 15.0 mm
